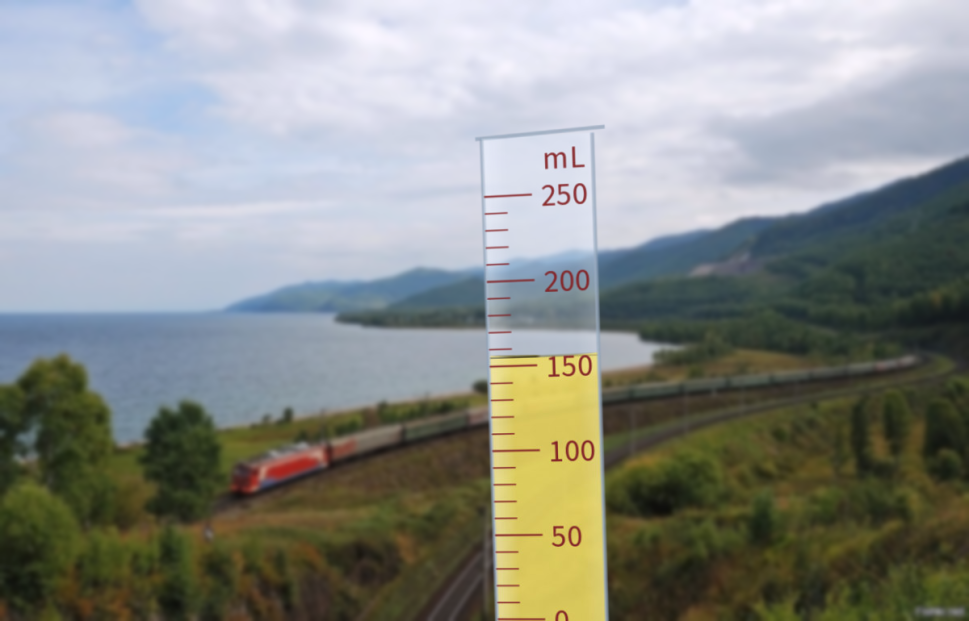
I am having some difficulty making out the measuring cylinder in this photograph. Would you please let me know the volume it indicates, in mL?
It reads 155 mL
